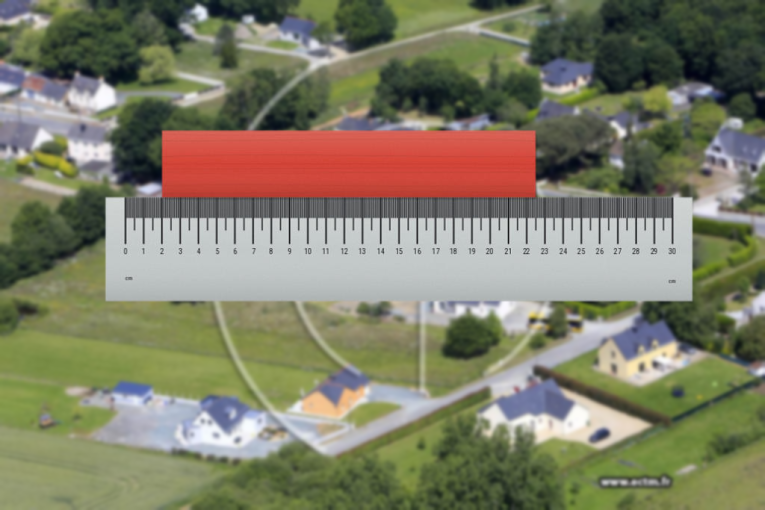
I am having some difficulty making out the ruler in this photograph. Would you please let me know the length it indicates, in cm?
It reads 20.5 cm
